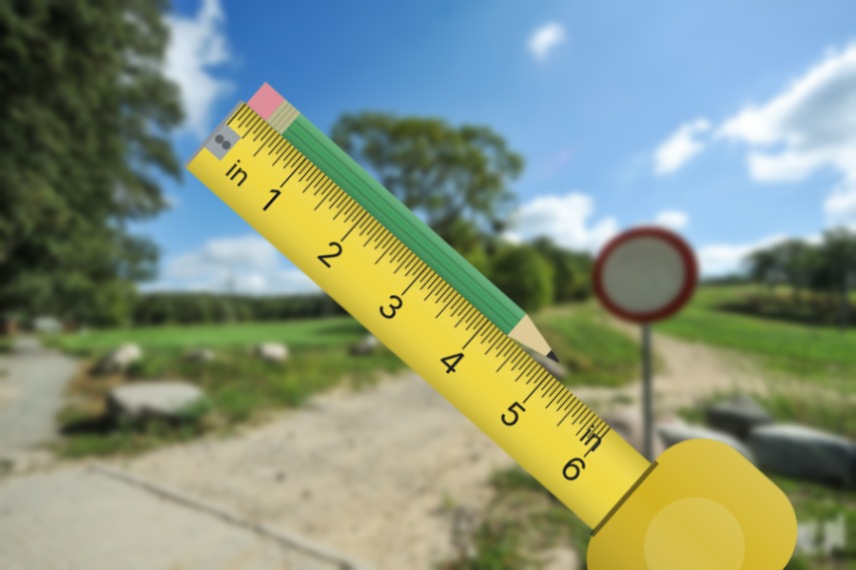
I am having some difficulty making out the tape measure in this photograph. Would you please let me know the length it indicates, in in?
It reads 5 in
